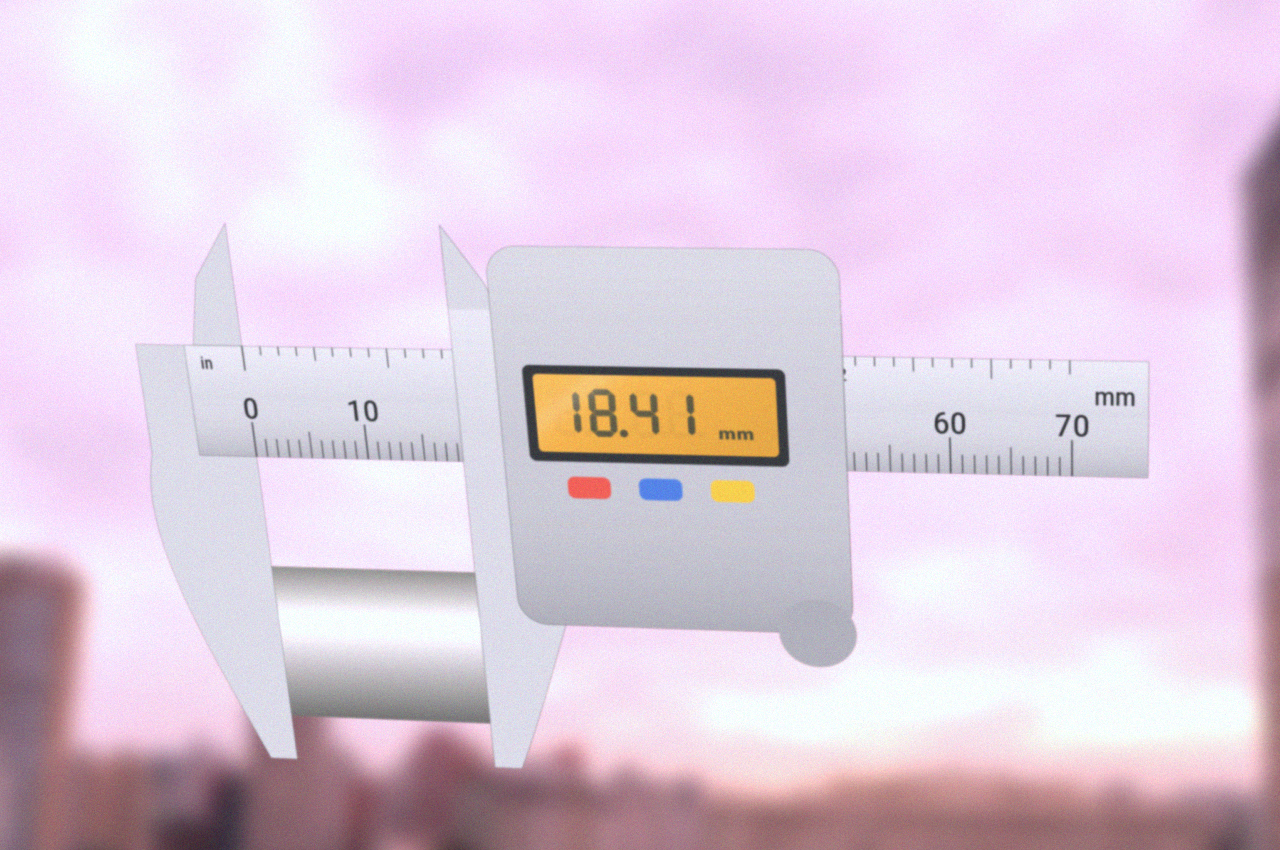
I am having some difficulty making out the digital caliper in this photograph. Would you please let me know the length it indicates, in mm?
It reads 18.41 mm
